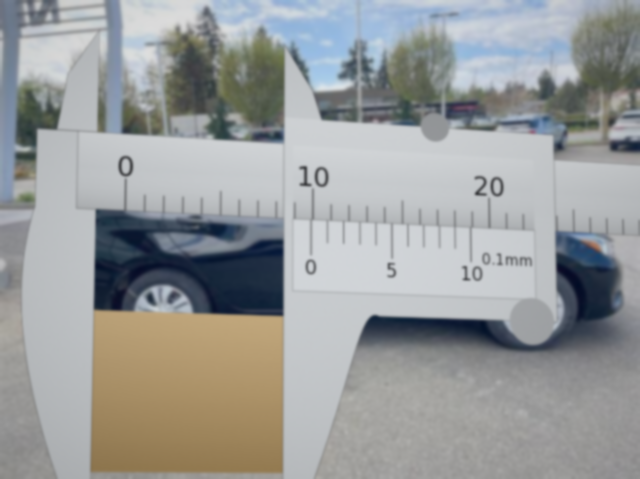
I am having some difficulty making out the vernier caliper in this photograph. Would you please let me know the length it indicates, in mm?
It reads 9.9 mm
